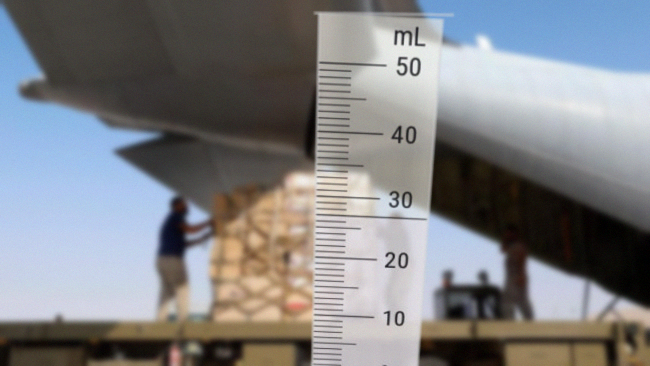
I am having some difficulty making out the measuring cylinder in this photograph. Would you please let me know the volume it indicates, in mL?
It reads 27 mL
